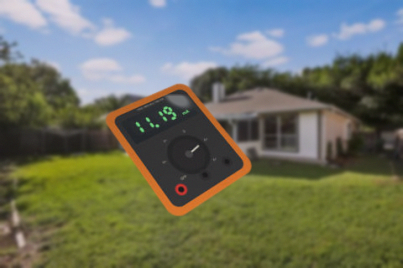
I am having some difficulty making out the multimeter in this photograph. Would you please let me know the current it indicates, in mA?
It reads 11.19 mA
